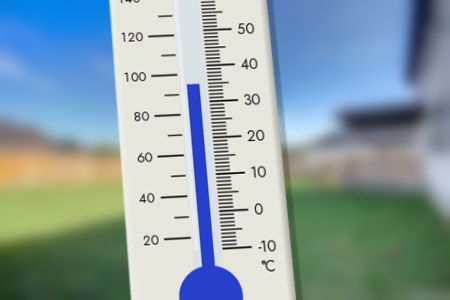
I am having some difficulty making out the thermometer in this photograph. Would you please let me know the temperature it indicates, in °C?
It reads 35 °C
